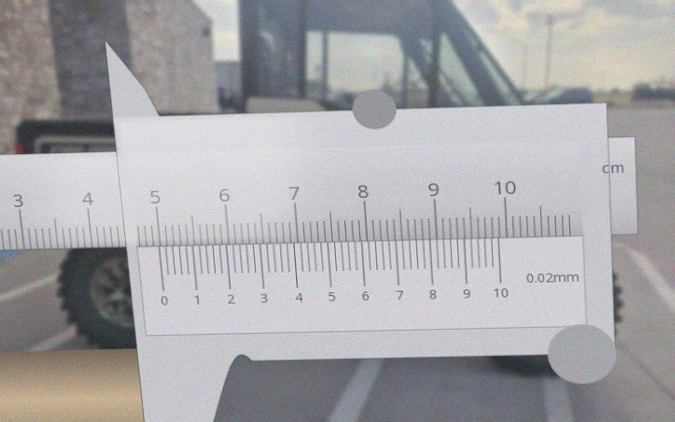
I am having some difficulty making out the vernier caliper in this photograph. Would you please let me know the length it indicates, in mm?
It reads 49.8 mm
